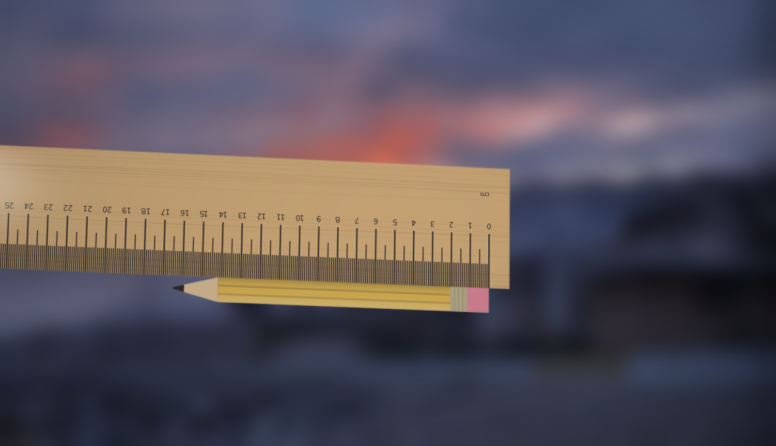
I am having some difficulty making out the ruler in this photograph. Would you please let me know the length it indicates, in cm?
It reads 16.5 cm
